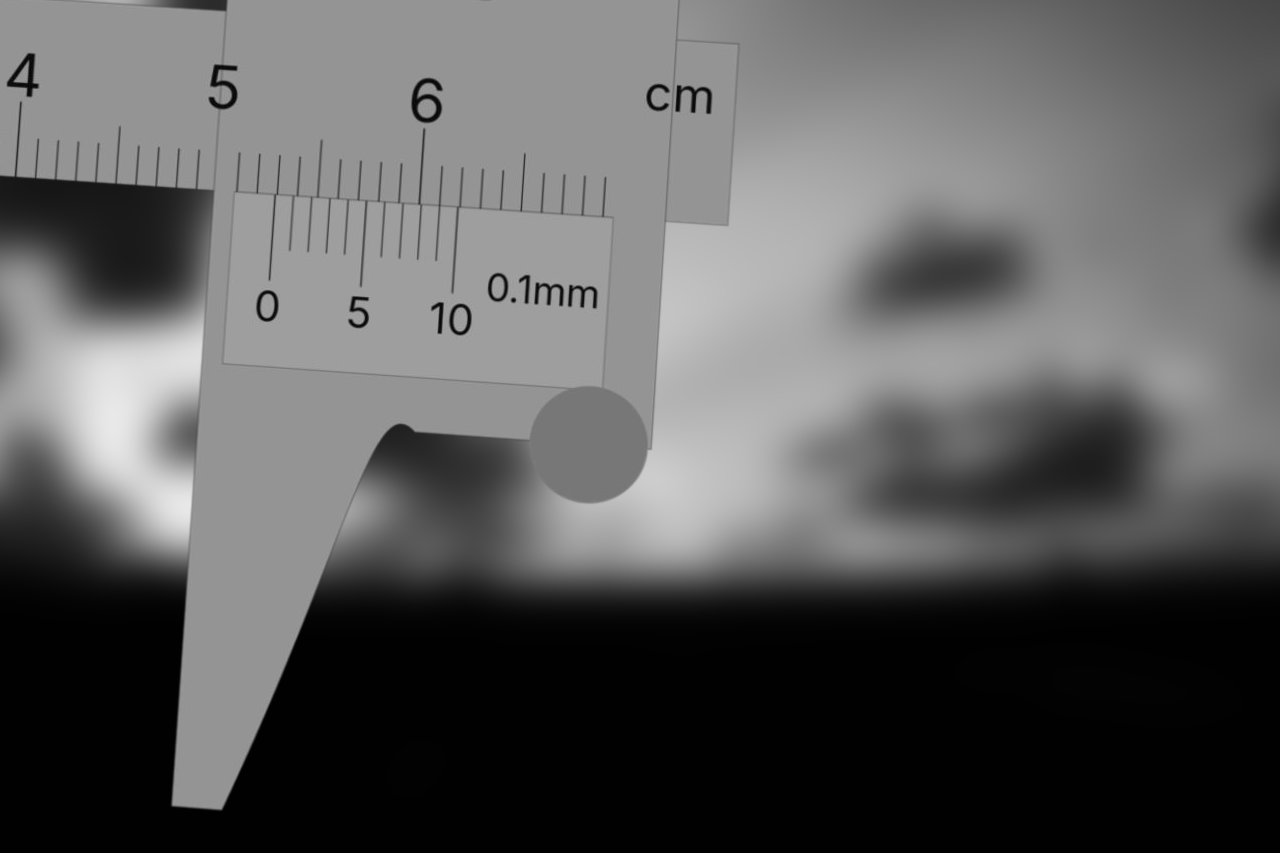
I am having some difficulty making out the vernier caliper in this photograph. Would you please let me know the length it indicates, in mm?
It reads 52.9 mm
